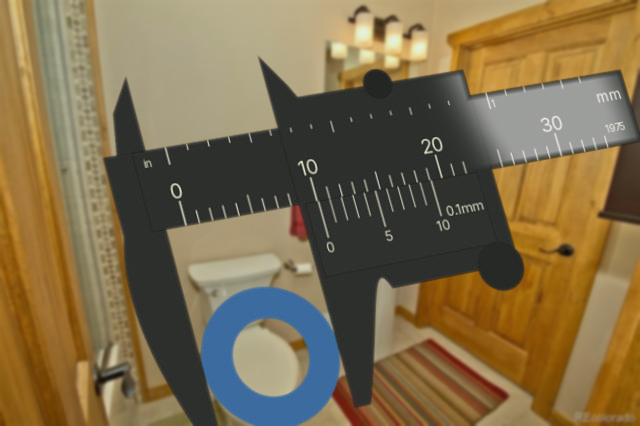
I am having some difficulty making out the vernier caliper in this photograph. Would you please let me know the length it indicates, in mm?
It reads 10.1 mm
